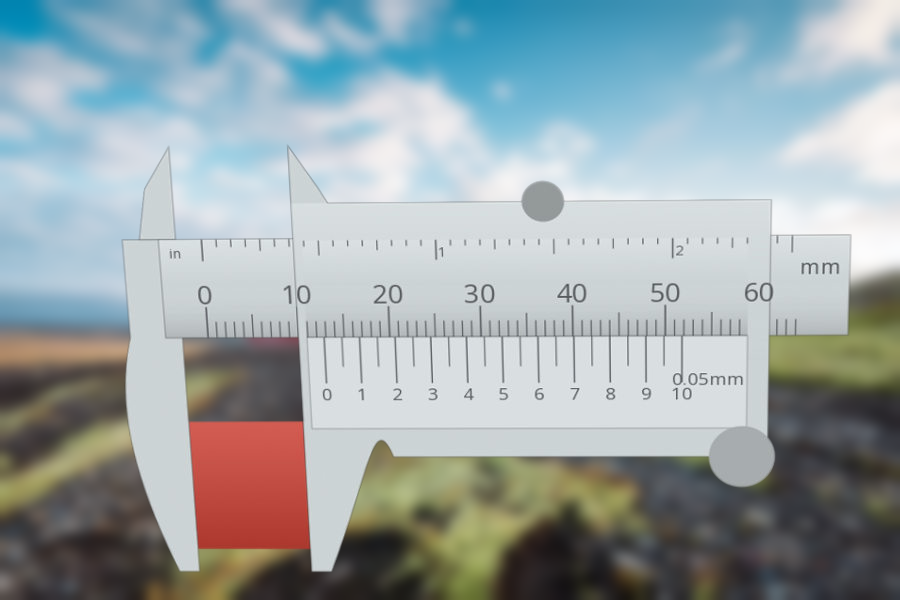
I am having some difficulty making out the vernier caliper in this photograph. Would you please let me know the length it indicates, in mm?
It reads 12.8 mm
